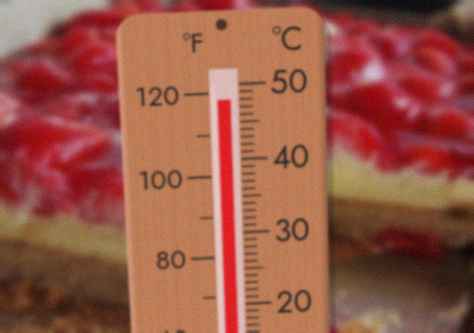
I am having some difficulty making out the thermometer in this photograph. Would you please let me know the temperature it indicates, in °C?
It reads 48 °C
